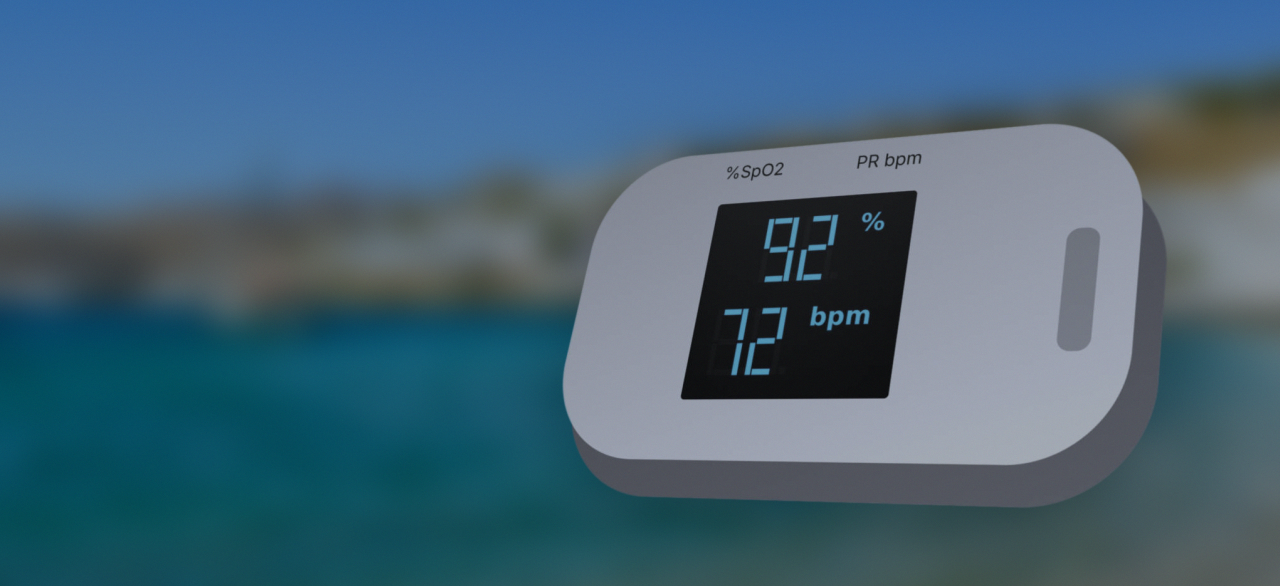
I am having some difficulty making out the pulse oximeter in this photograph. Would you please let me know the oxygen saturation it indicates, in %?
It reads 92 %
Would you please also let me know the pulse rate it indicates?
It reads 72 bpm
